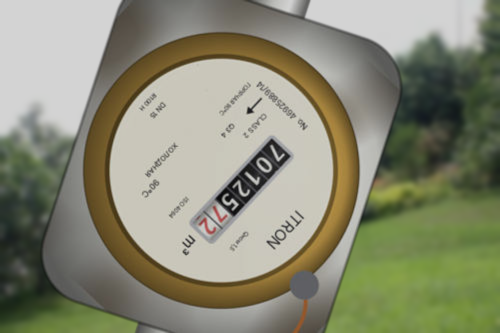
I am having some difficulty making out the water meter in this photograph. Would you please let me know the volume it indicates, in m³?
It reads 70125.72 m³
